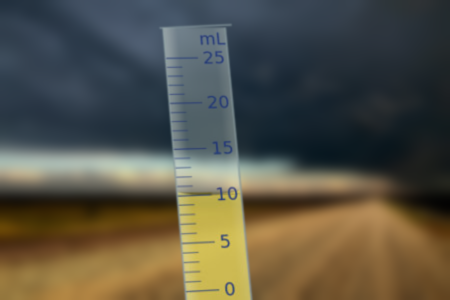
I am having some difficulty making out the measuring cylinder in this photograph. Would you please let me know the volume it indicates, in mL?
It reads 10 mL
